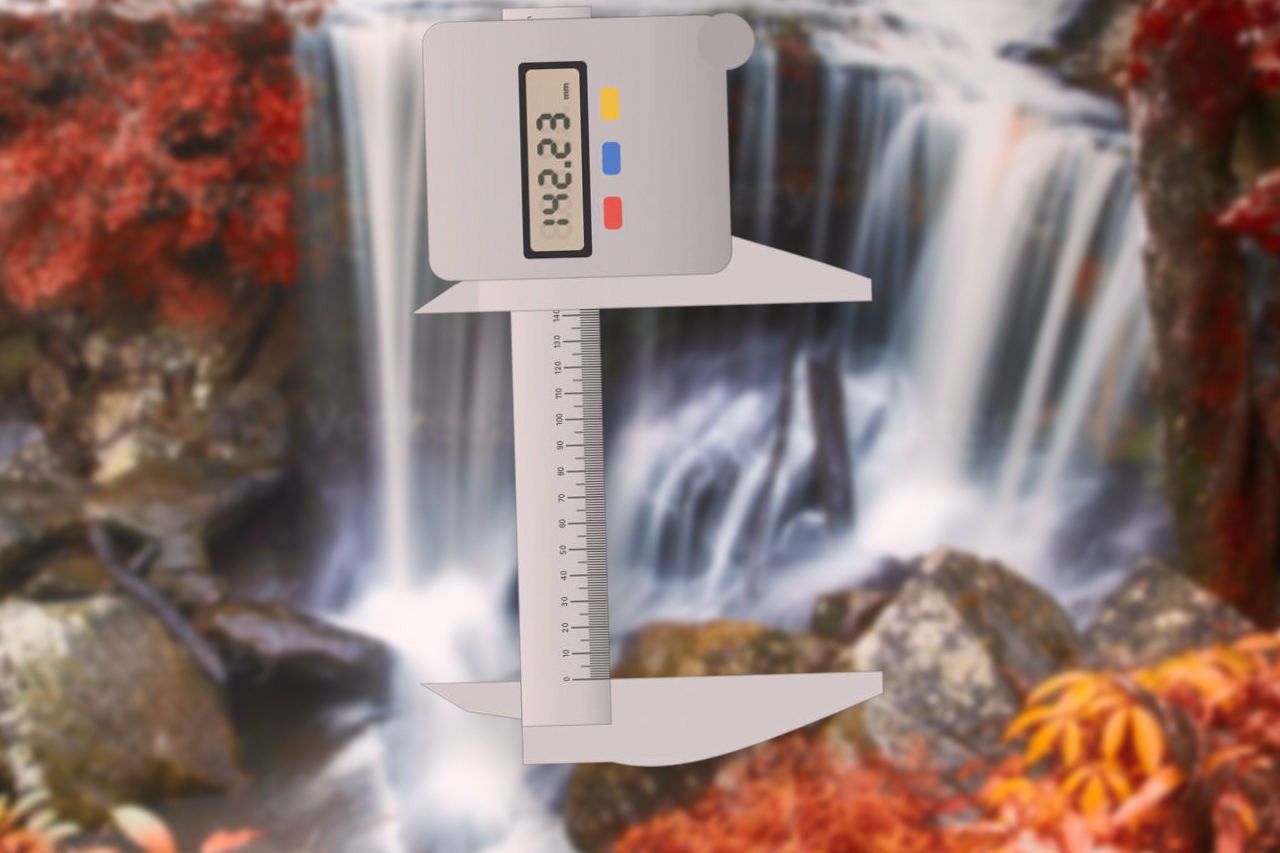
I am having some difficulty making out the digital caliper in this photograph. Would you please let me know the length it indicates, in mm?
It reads 142.23 mm
